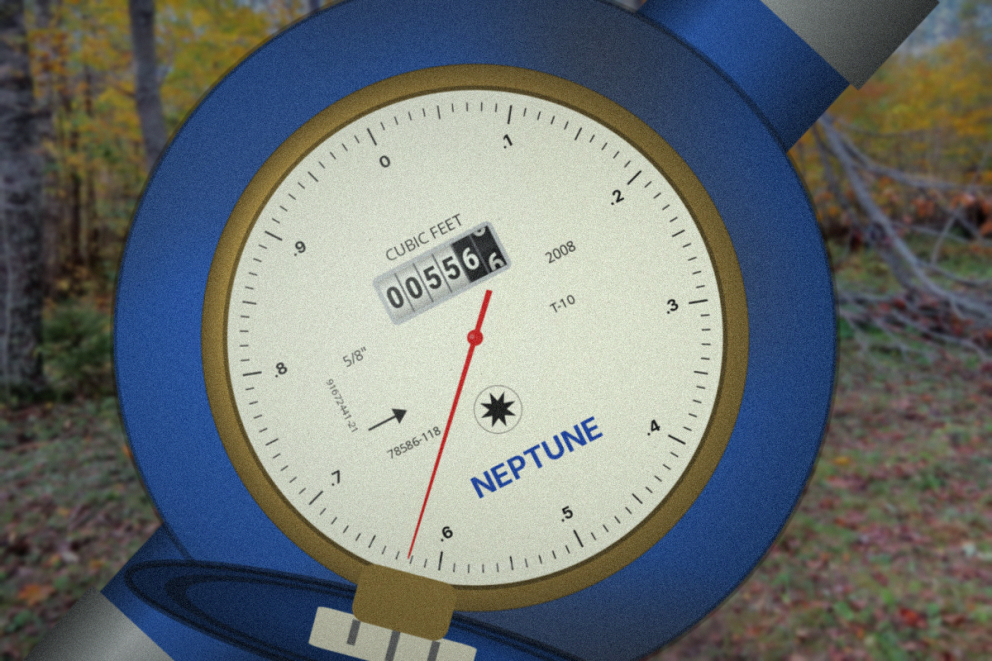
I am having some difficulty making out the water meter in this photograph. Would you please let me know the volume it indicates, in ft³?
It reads 5565.62 ft³
